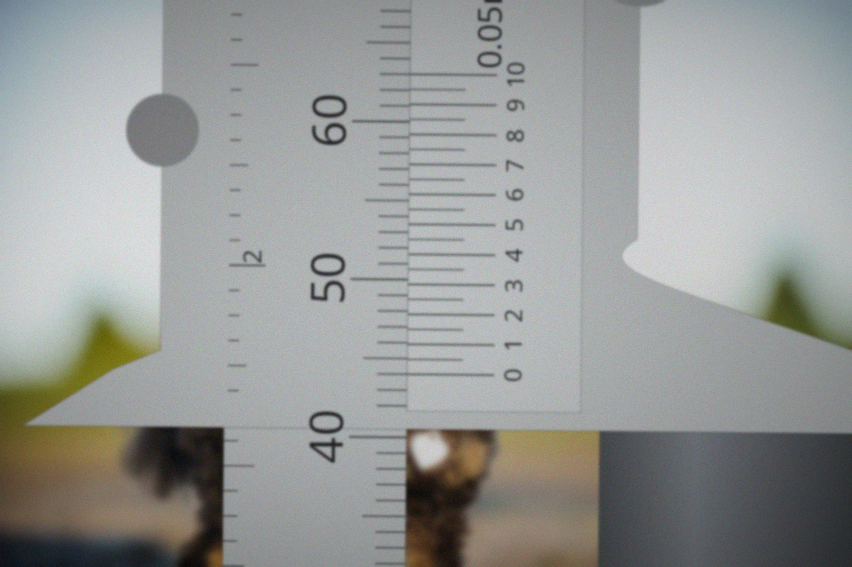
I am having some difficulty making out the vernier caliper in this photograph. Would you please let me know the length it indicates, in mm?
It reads 44.0 mm
